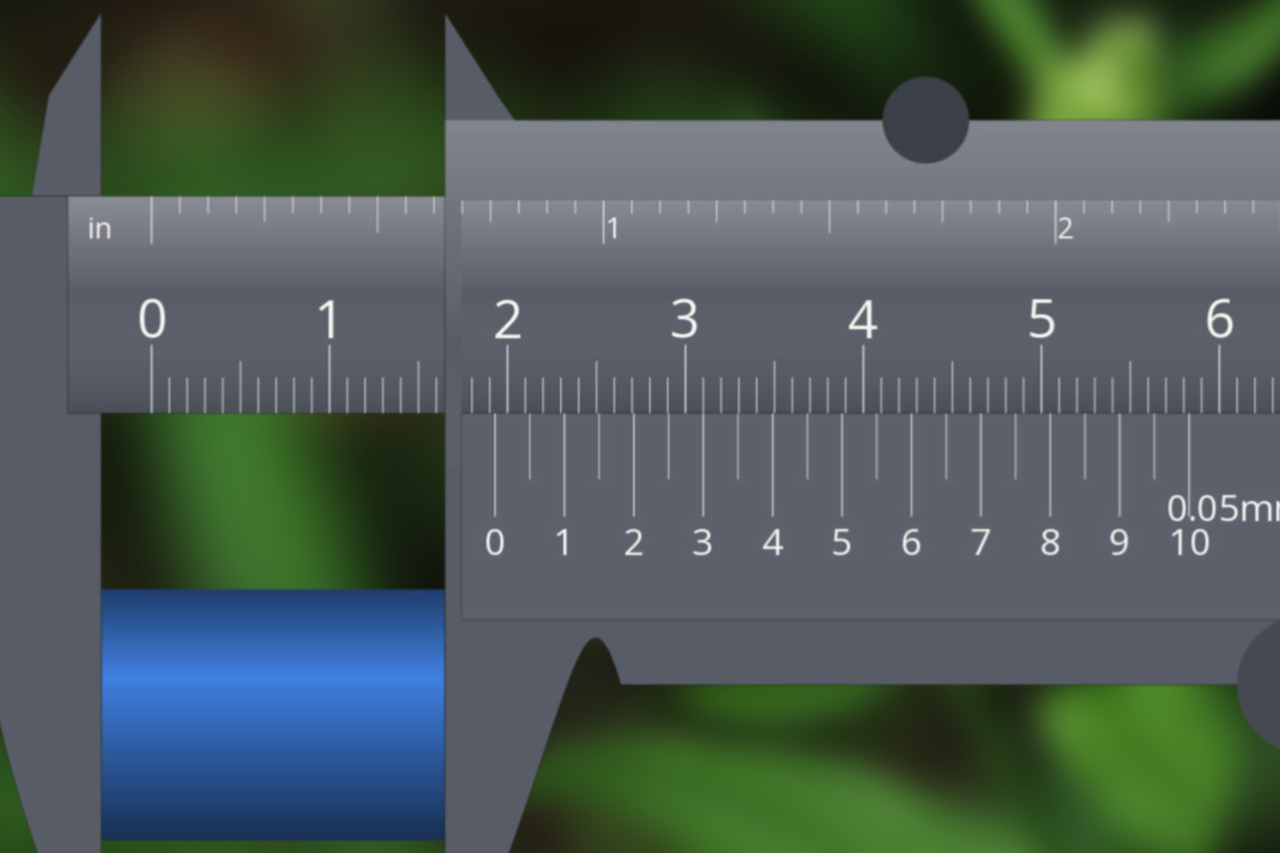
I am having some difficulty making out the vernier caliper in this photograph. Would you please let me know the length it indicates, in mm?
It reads 19.3 mm
